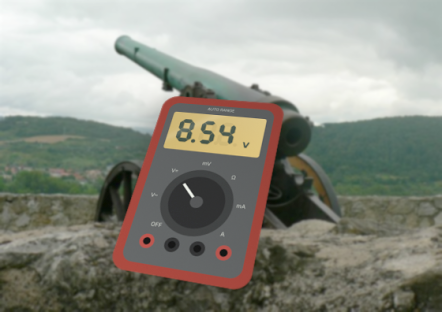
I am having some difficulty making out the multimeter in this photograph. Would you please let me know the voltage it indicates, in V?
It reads 8.54 V
